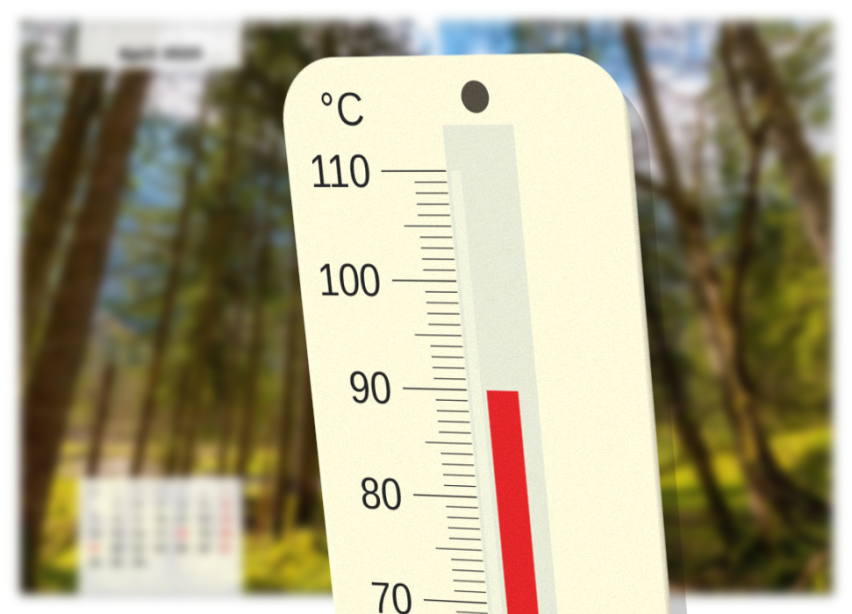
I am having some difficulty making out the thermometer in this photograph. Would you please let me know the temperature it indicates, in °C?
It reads 90 °C
